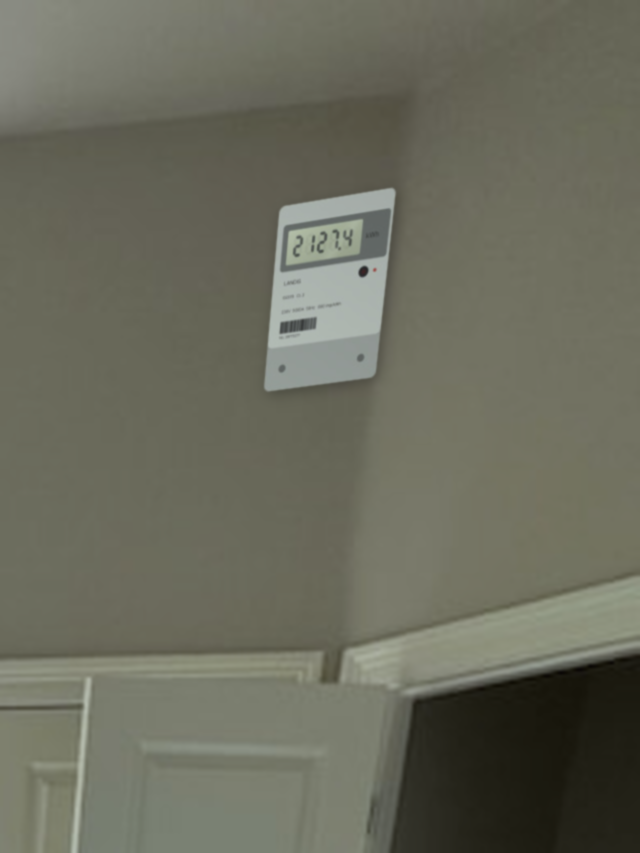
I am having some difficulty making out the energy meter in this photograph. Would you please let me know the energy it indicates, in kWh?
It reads 2127.4 kWh
